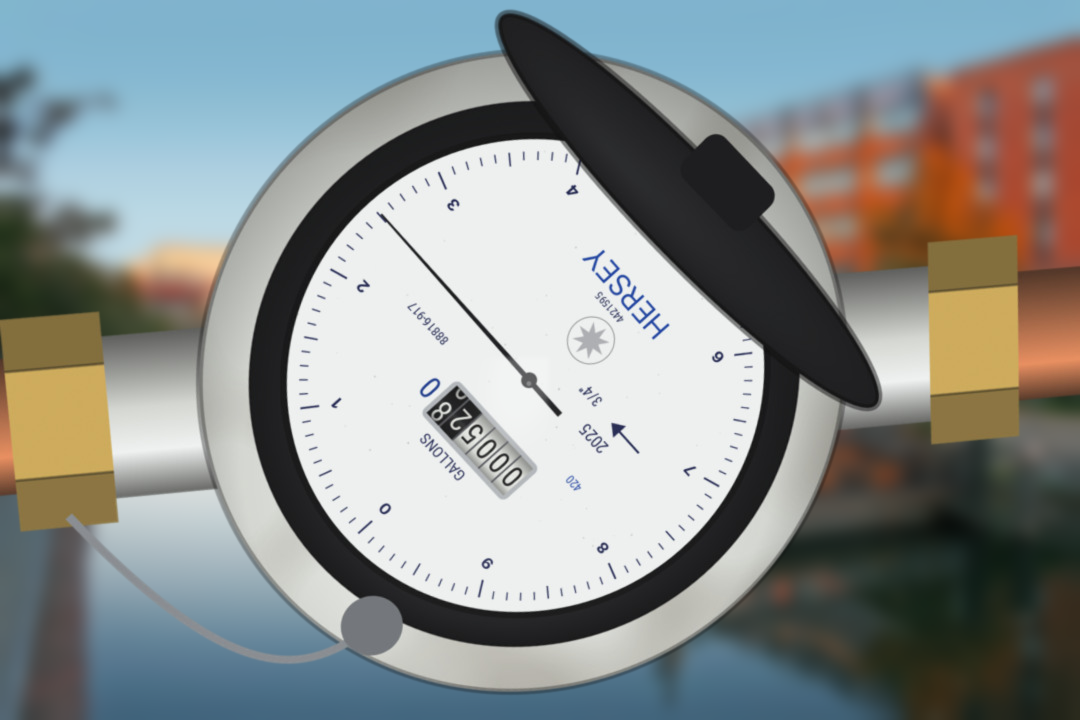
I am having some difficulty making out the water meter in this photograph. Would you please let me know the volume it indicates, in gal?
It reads 5282.5 gal
